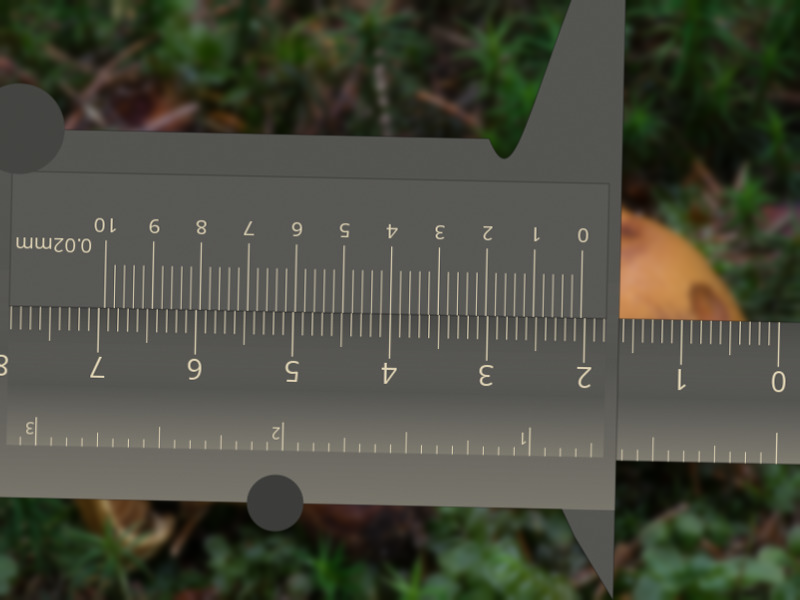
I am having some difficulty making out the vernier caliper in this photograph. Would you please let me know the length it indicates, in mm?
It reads 20.4 mm
